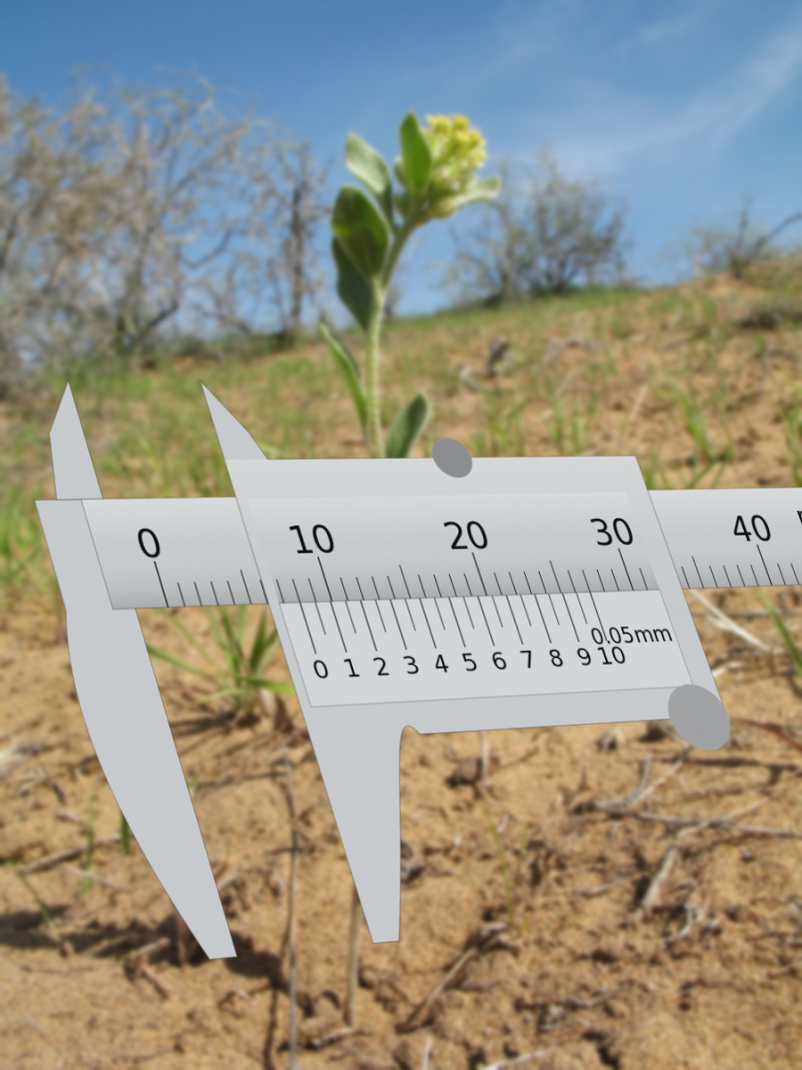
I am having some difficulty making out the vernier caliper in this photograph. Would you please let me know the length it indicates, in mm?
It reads 8.0 mm
